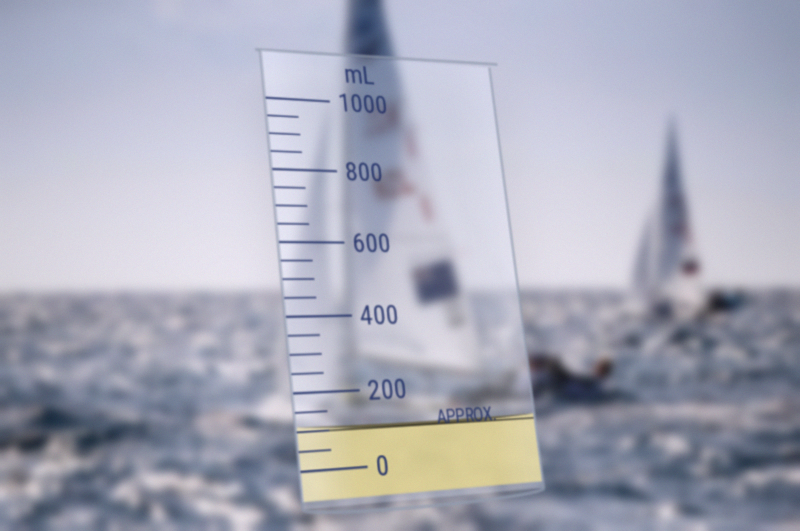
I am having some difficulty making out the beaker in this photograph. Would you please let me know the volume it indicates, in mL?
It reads 100 mL
